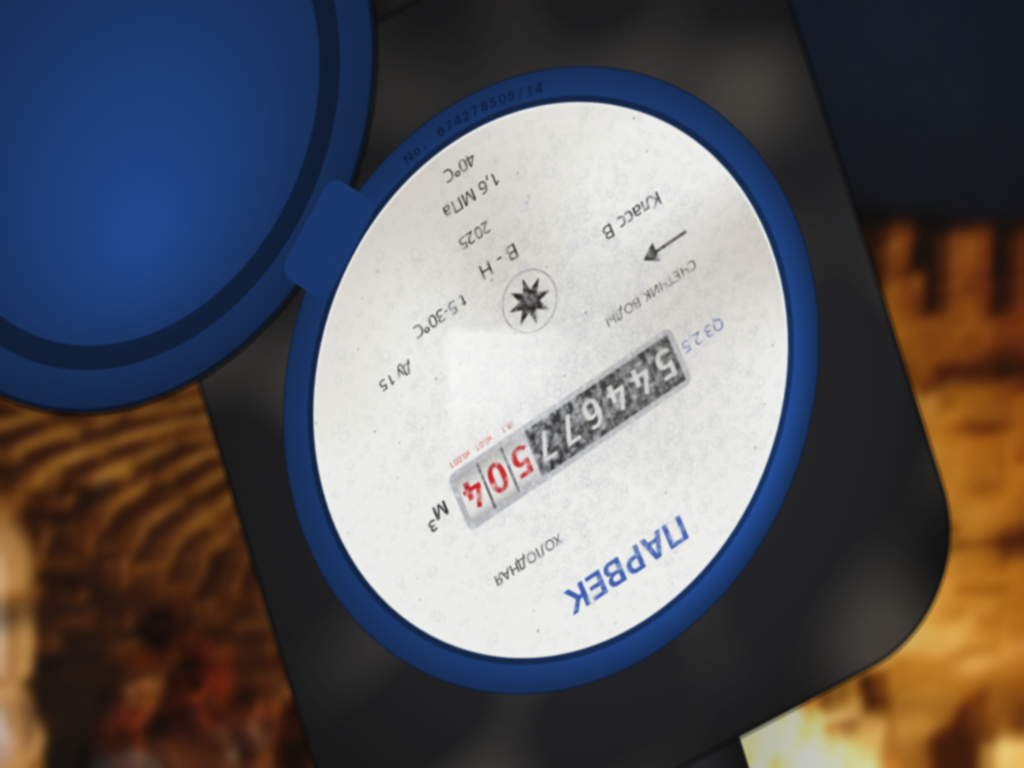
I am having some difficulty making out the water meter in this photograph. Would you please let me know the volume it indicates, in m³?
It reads 544677.504 m³
